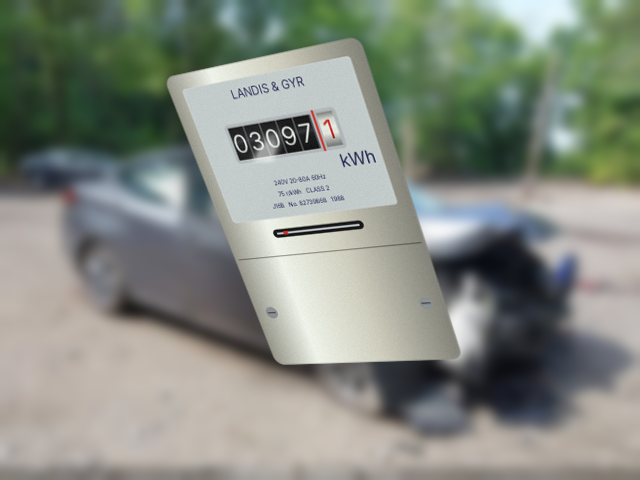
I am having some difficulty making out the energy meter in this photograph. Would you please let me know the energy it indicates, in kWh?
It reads 3097.1 kWh
